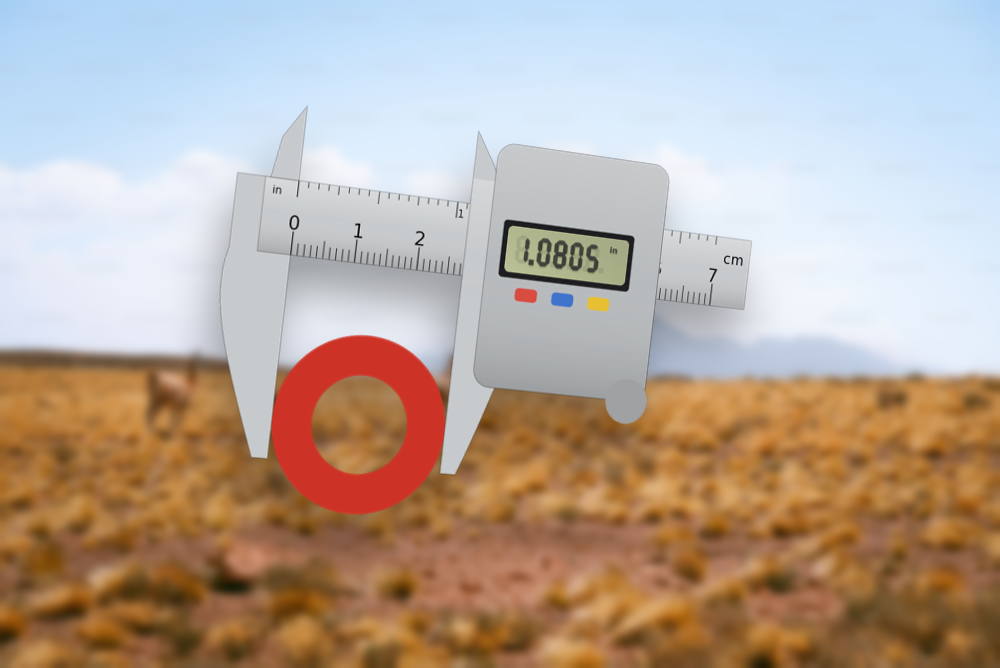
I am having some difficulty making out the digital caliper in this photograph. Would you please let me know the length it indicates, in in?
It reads 1.0805 in
